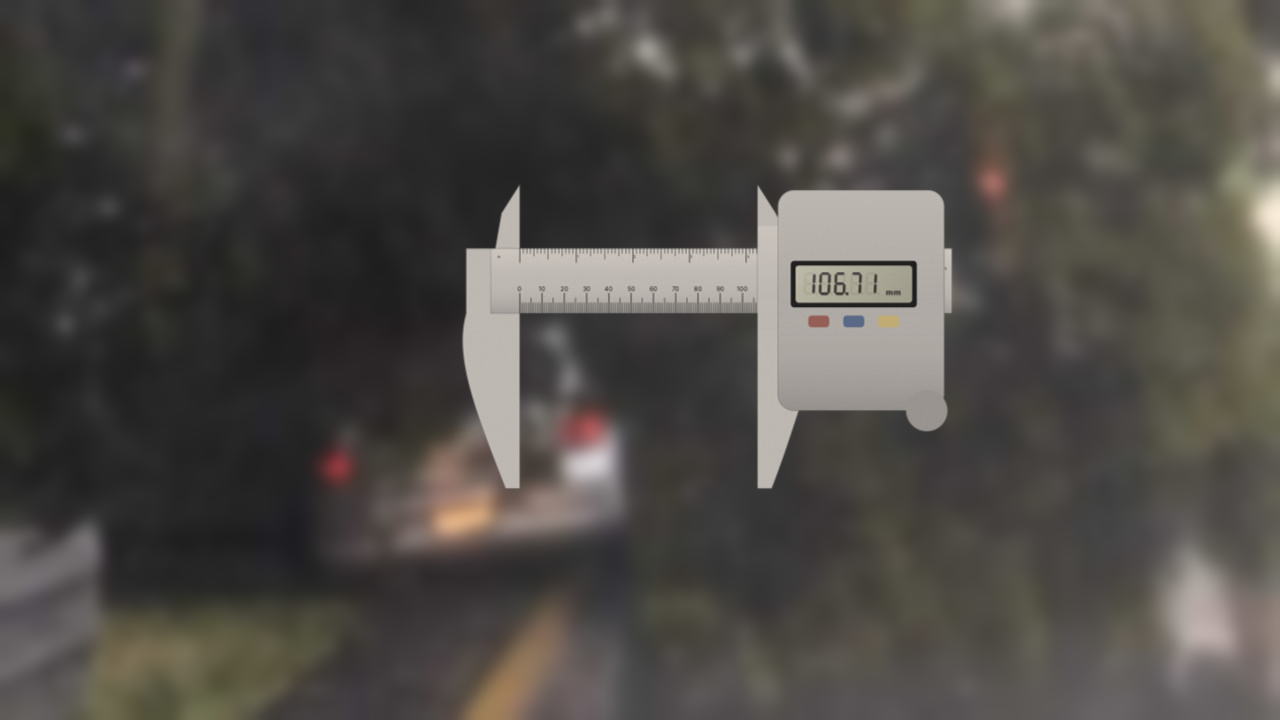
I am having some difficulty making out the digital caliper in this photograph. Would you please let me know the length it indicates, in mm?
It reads 106.71 mm
